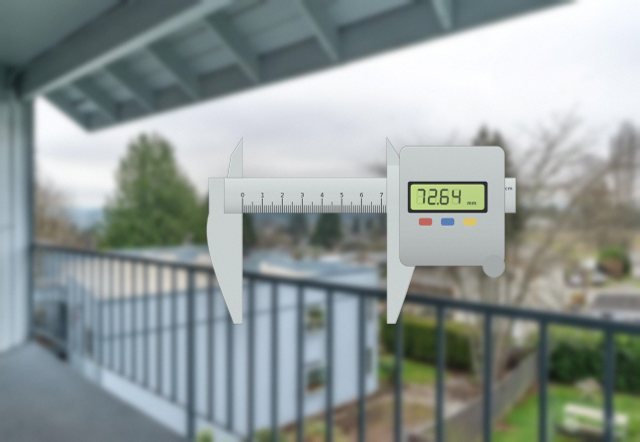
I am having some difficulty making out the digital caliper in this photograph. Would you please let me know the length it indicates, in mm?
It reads 72.64 mm
